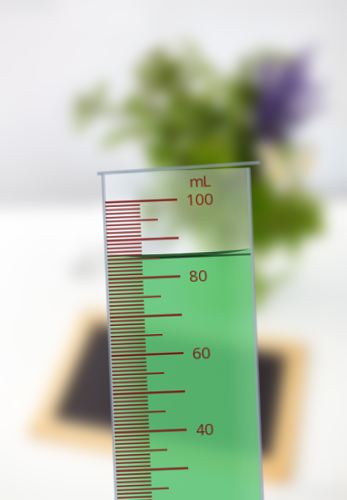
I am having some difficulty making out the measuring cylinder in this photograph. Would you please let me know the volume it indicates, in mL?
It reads 85 mL
